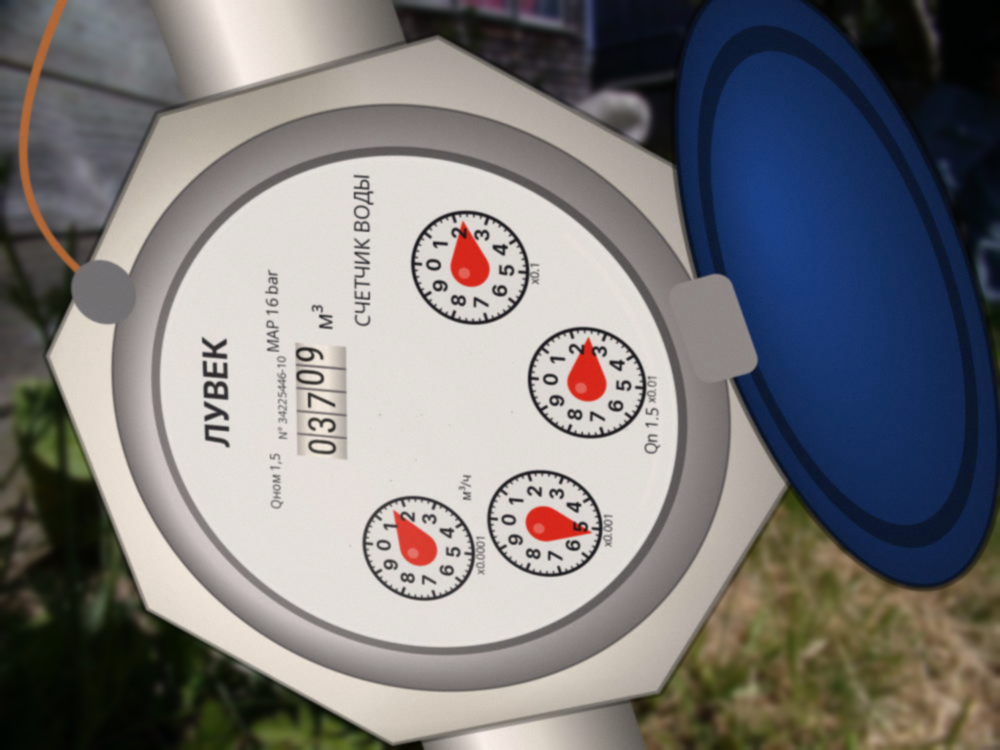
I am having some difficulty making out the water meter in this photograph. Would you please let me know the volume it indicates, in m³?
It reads 3709.2251 m³
